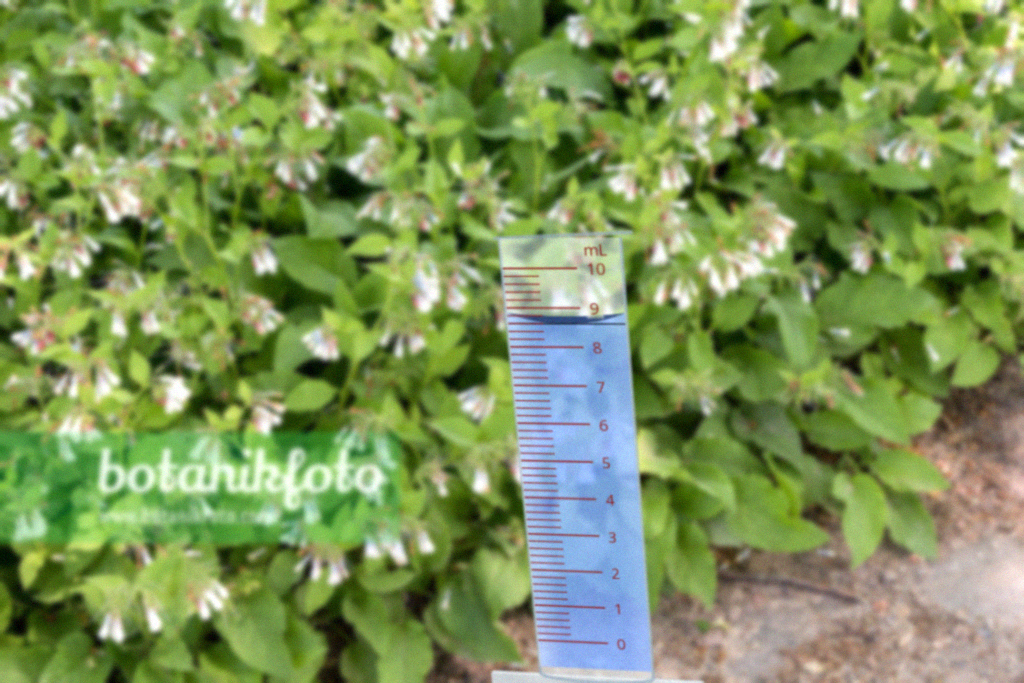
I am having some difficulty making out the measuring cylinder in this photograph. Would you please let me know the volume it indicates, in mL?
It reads 8.6 mL
